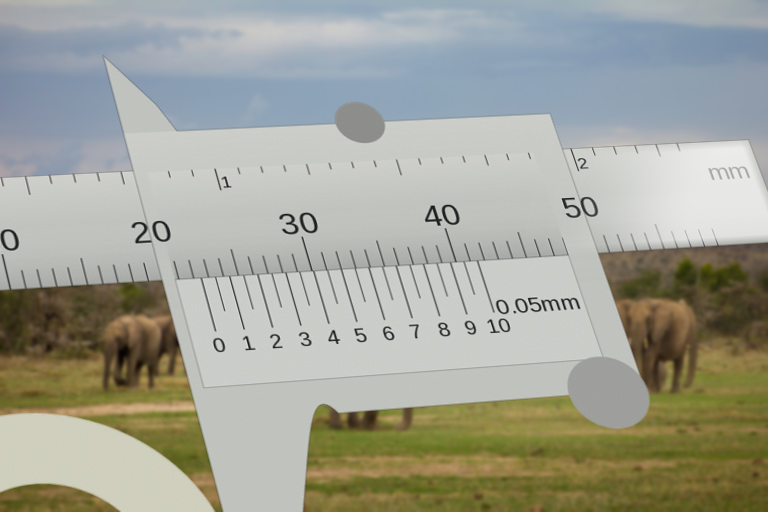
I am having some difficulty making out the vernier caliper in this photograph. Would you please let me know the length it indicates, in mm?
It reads 22.5 mm
